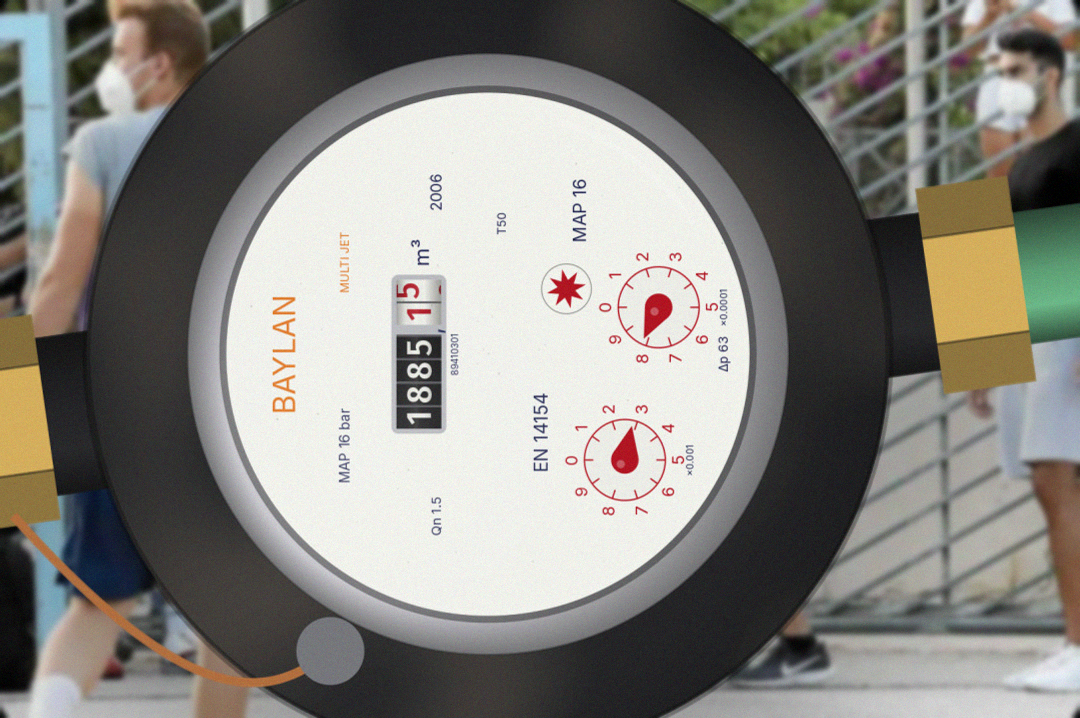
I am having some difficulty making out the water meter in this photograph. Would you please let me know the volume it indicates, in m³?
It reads 1885.1528 m³
